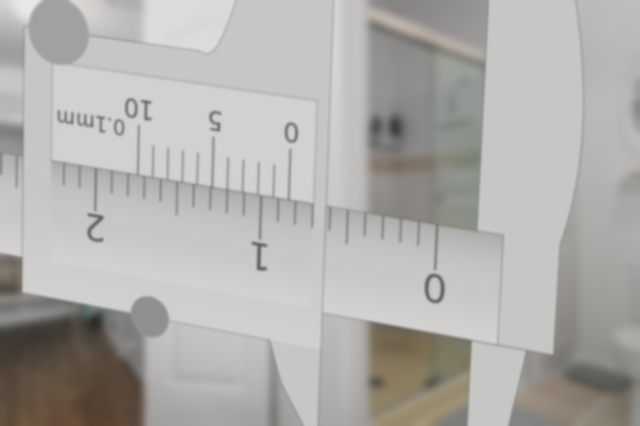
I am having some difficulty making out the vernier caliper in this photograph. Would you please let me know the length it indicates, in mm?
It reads 8.4 mm
